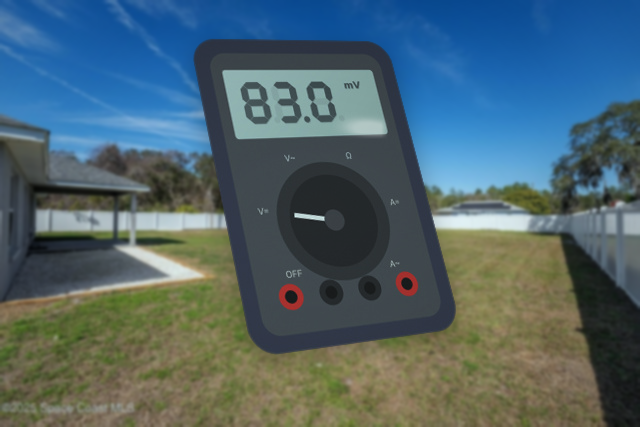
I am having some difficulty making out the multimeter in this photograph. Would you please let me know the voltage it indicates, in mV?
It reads 83.0 mV
